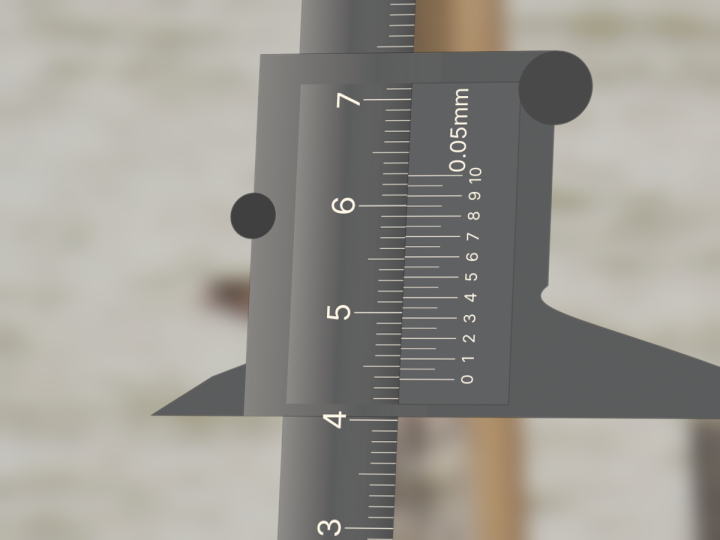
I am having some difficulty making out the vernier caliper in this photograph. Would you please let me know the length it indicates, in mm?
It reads 43.8 mm
